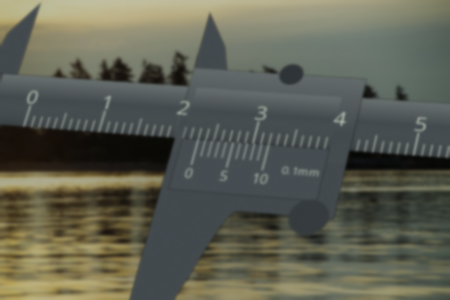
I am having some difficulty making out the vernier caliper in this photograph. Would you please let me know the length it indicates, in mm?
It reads 23.0 mm
